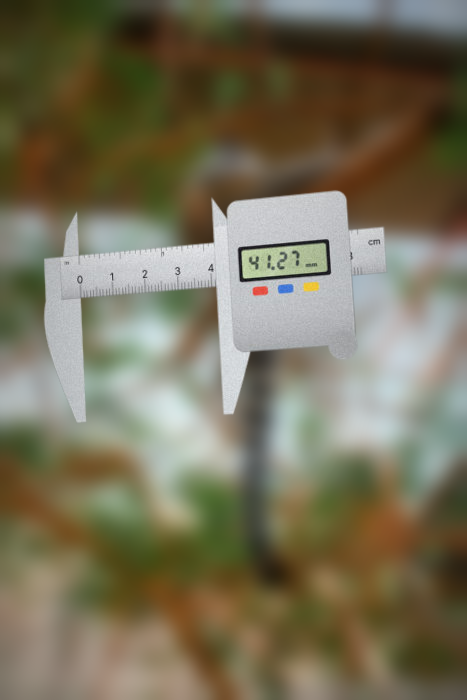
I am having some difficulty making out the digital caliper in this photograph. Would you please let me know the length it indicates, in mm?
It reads 41.27 mm
